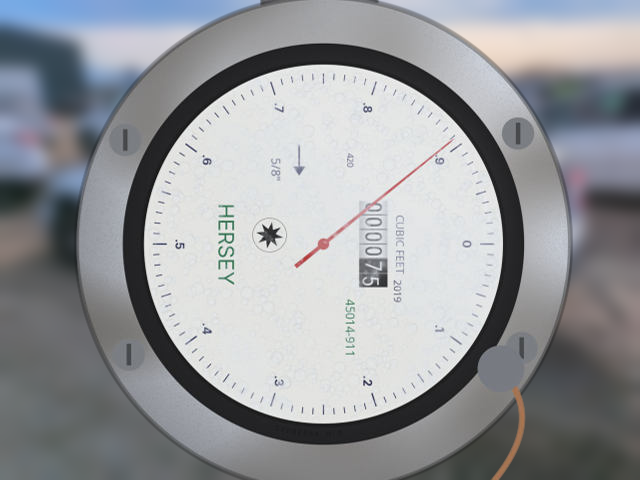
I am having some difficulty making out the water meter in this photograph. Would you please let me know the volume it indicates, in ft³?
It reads 74.89 ft³
